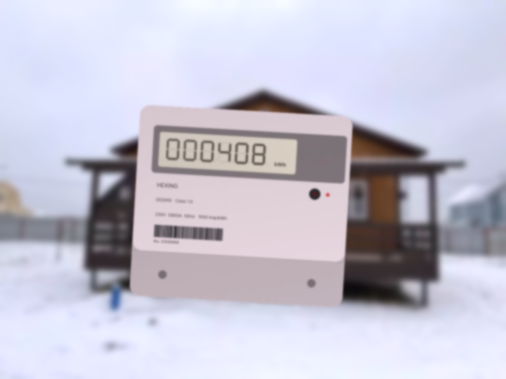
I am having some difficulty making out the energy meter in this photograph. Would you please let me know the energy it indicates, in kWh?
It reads 408 kWh
